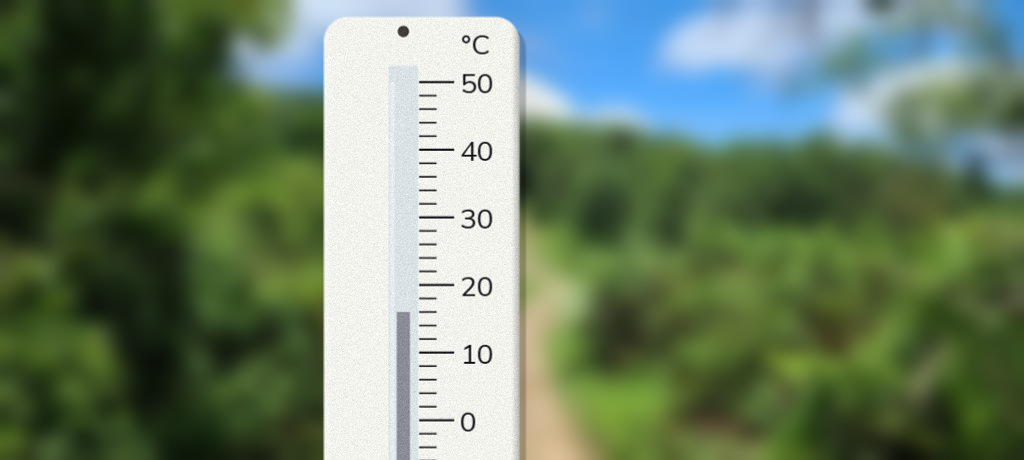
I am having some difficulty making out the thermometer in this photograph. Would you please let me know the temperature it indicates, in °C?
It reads 16 °C
